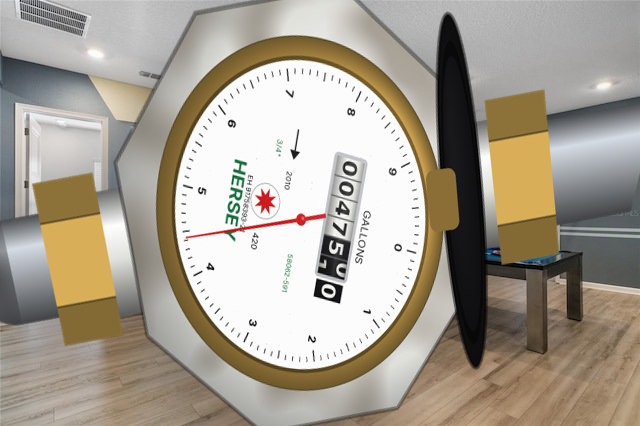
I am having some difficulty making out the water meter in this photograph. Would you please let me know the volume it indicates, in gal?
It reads 47504.4 gal
